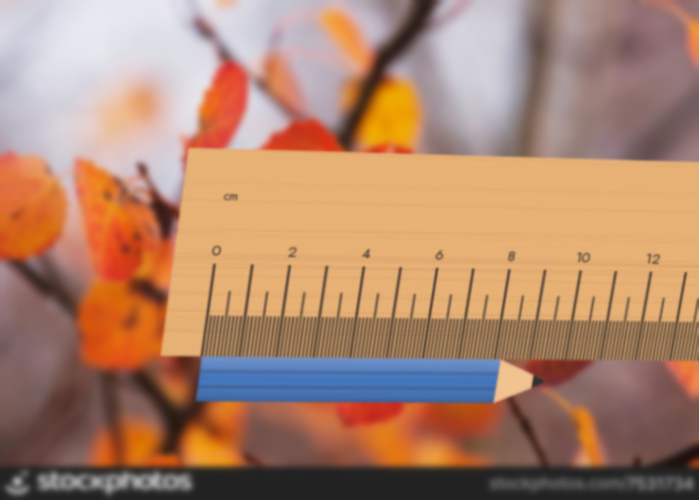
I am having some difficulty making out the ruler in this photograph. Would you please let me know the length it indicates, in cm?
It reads 9.5 cm
